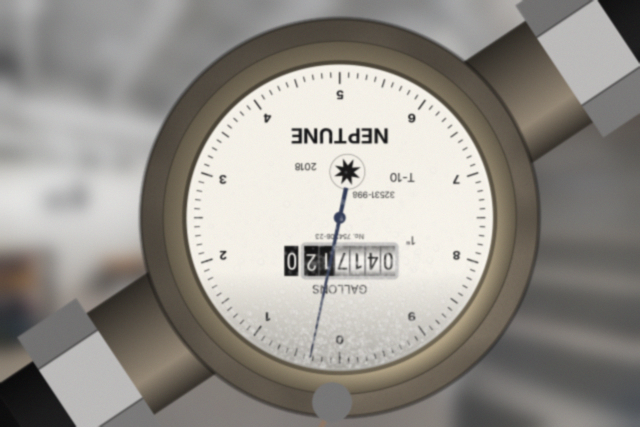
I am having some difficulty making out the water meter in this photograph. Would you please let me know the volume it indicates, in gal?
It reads 417120.3 gal
